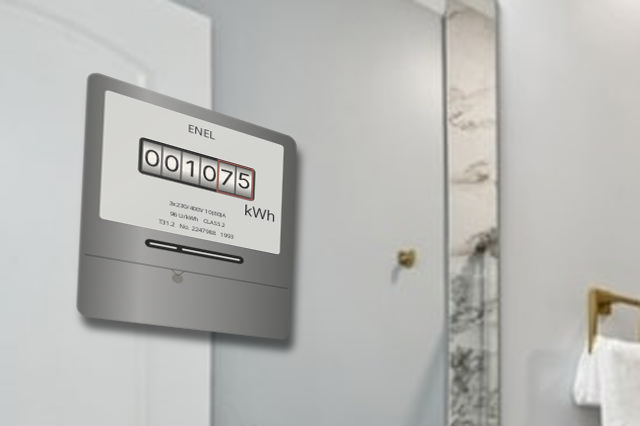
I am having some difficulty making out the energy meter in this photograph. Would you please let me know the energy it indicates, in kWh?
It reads 10.75 kWh
